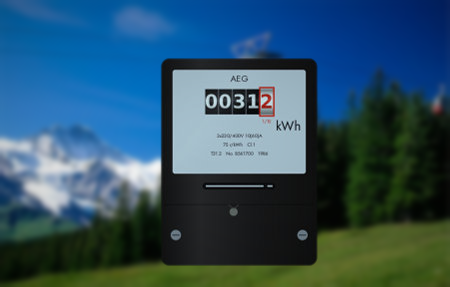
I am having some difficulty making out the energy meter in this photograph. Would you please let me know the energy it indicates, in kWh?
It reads 31.2 kWh
